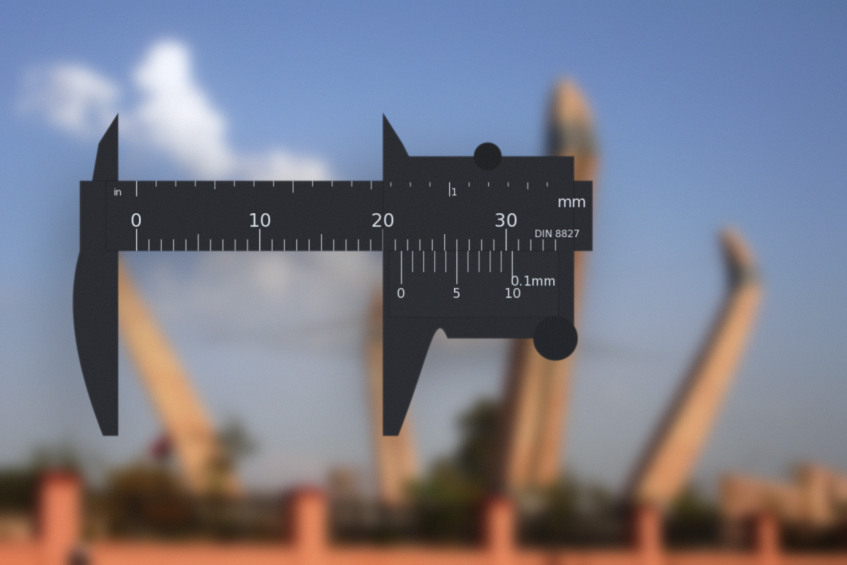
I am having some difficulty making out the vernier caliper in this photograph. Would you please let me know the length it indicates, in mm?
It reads 21.5 mm
